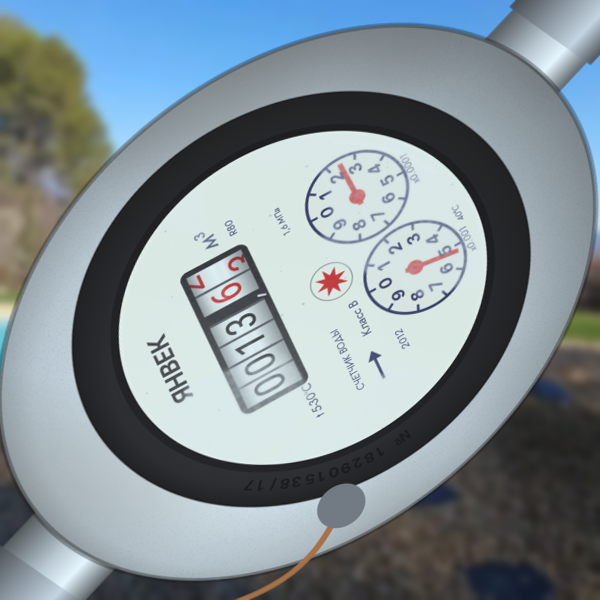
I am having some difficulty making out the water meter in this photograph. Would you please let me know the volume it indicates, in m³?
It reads 13.6252 m³
